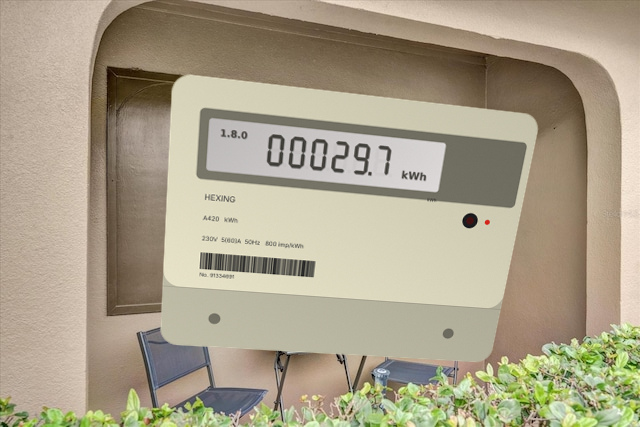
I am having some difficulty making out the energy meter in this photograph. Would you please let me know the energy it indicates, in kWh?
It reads 29.7 kWh
